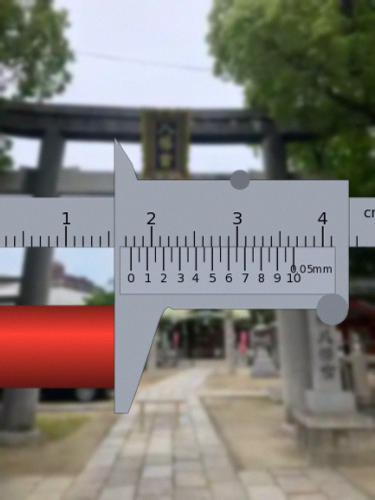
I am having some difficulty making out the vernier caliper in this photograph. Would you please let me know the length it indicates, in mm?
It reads 17.6 mm
